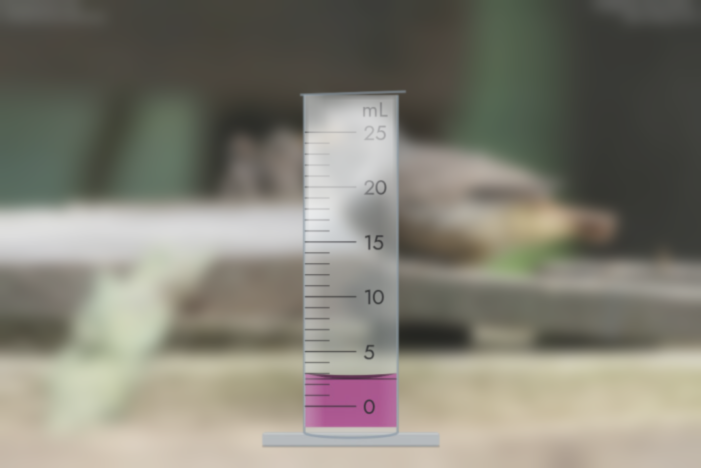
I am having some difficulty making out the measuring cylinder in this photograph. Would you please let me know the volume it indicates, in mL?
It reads 2.5 mL
